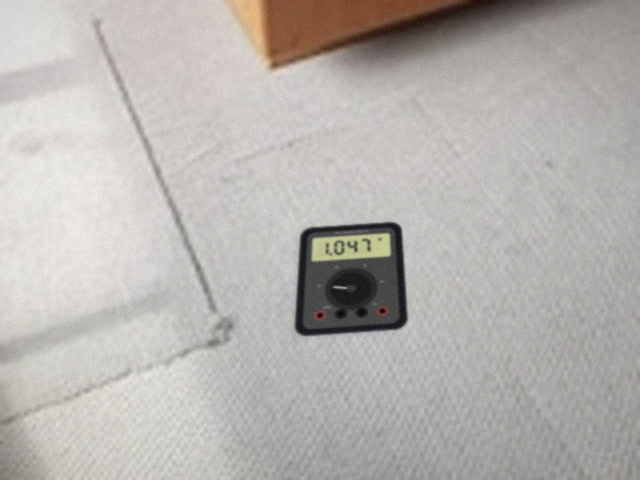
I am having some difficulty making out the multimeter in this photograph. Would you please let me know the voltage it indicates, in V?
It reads 1.047 V
